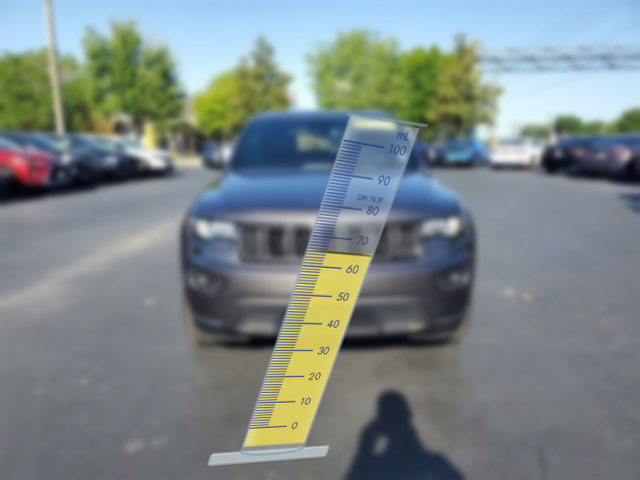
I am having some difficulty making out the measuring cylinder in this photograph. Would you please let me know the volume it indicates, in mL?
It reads 65 mL
